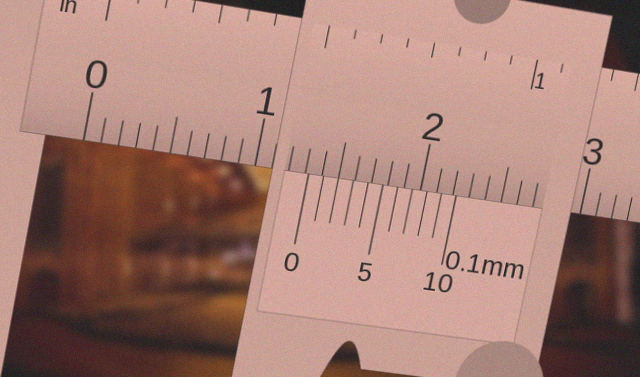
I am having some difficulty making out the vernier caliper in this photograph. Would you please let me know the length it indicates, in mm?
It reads 13.2 mm
